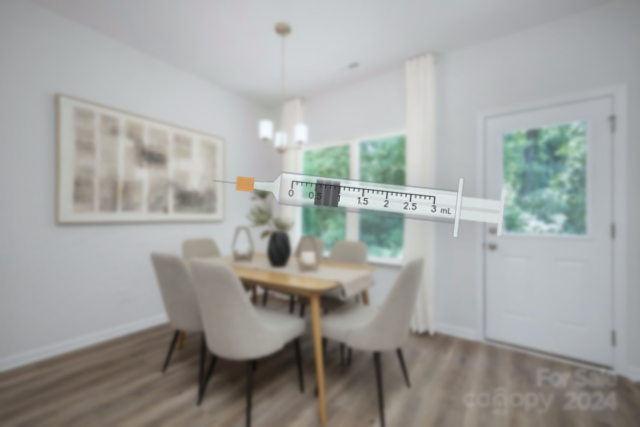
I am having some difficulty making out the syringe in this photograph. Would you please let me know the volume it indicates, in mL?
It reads 0.5 mL
